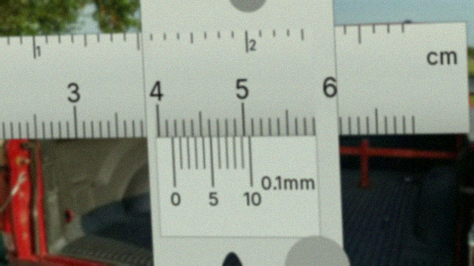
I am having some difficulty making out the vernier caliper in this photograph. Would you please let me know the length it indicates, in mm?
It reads 41.6 mm
